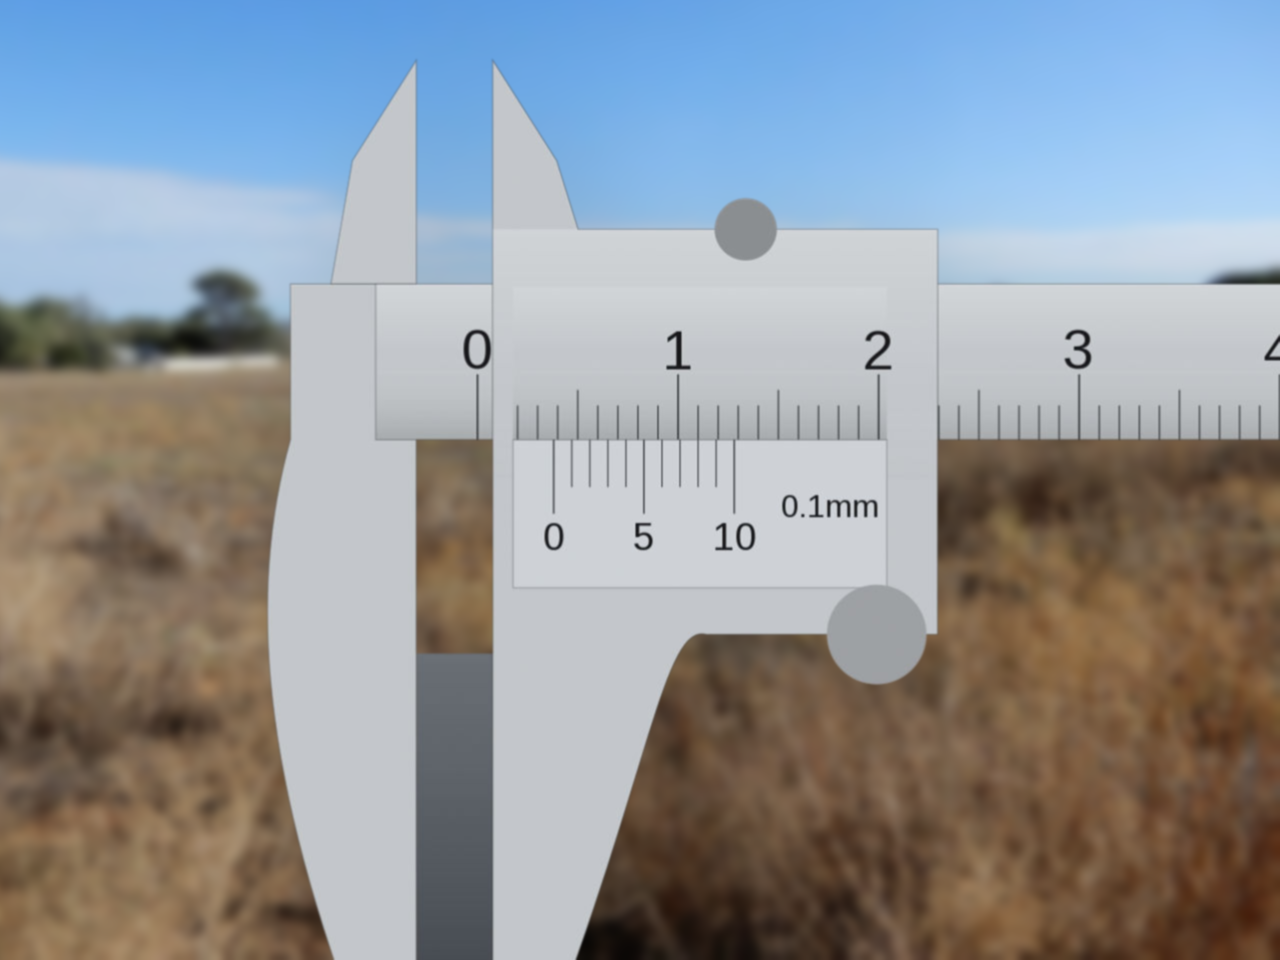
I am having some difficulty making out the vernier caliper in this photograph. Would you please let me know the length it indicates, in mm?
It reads 3.8 mm
